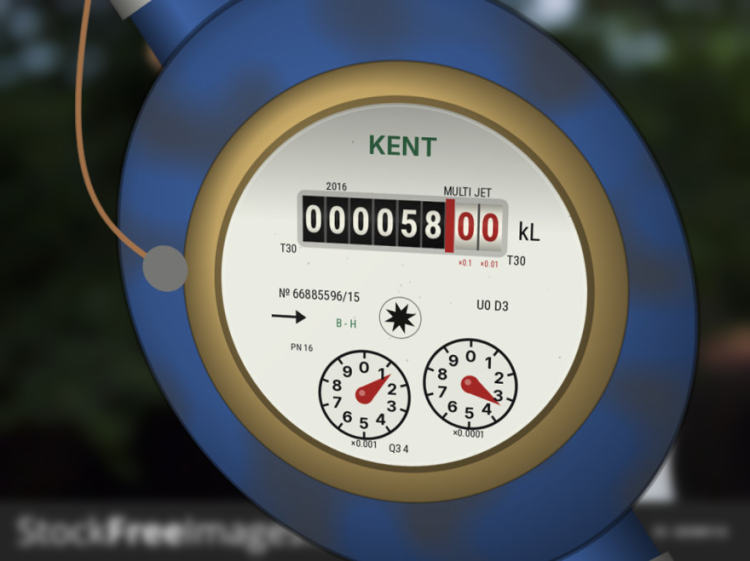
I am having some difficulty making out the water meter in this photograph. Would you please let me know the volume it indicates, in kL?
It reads 58.0013 kL
